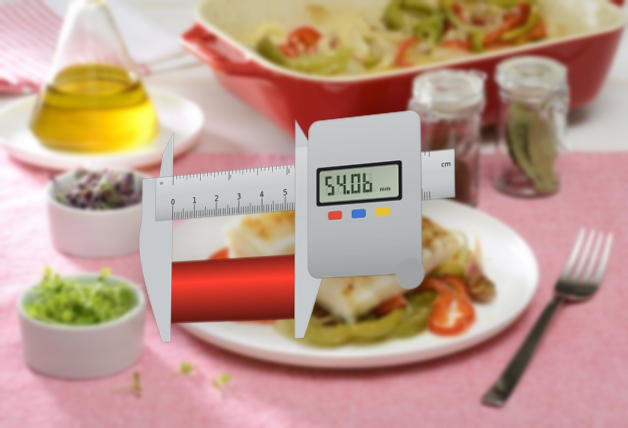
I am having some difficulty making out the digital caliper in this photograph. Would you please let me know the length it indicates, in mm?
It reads 54.06 mm
